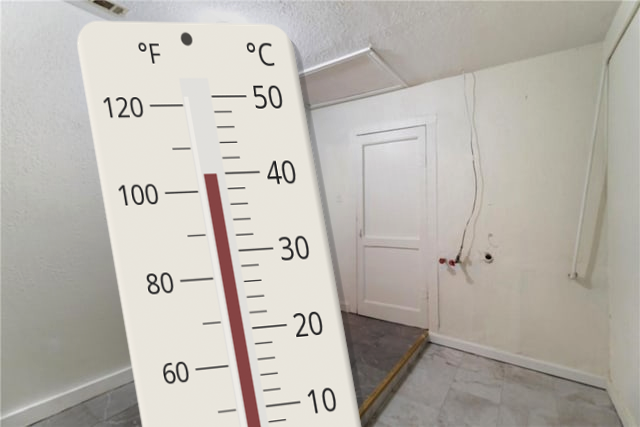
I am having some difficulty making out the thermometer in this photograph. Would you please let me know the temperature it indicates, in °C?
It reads 40 °C
